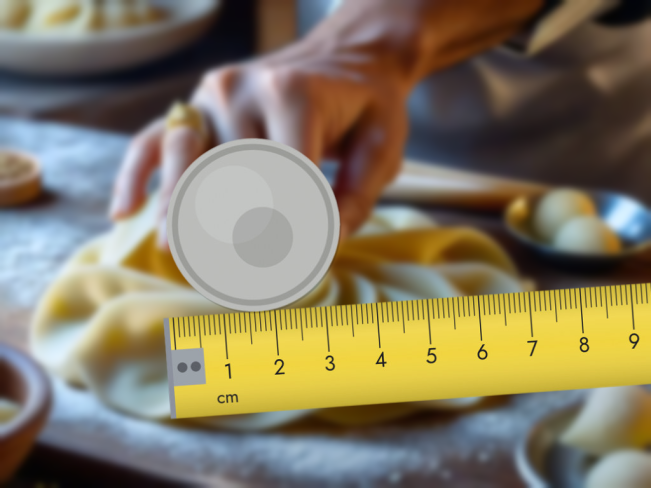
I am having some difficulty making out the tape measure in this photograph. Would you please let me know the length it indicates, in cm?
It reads 3.4 cm
